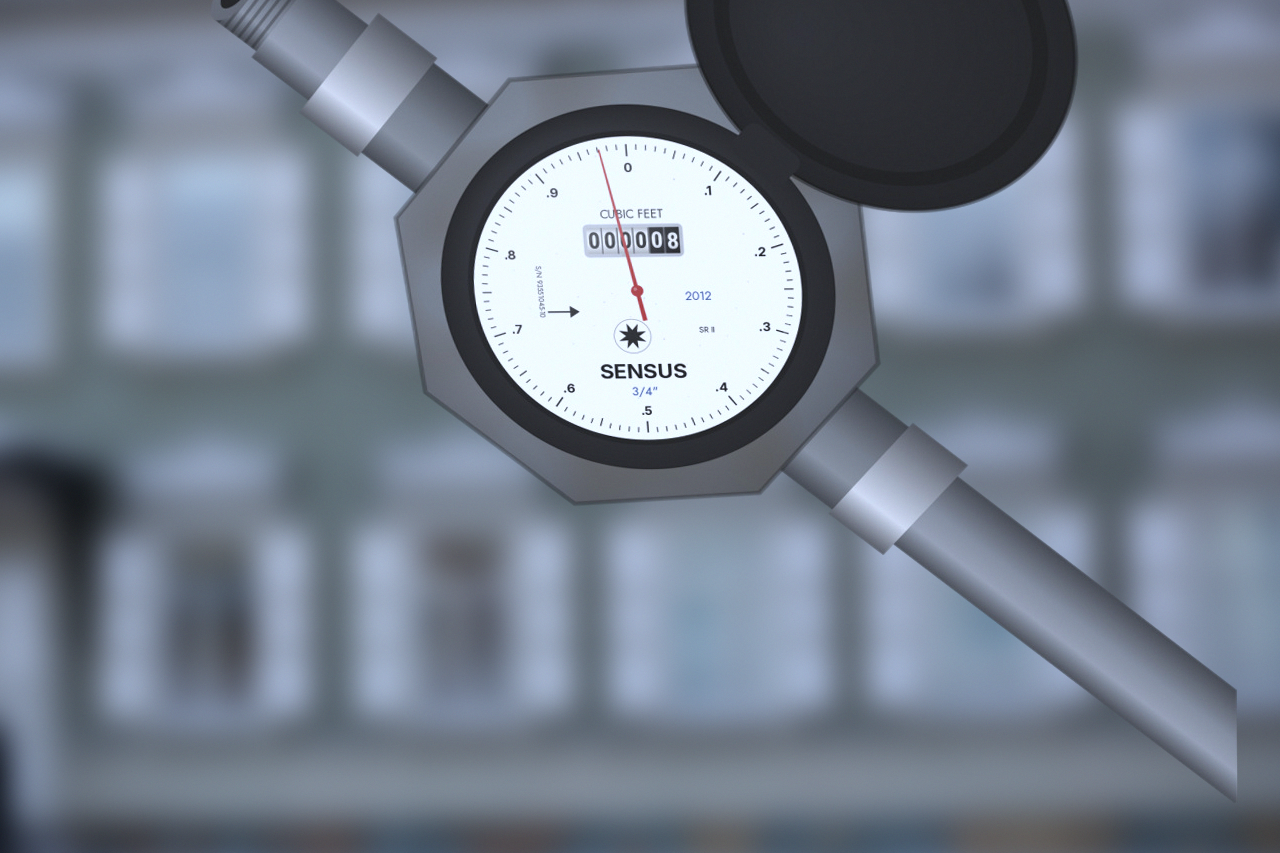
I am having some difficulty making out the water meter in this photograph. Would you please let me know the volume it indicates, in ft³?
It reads 7.97 ft³
